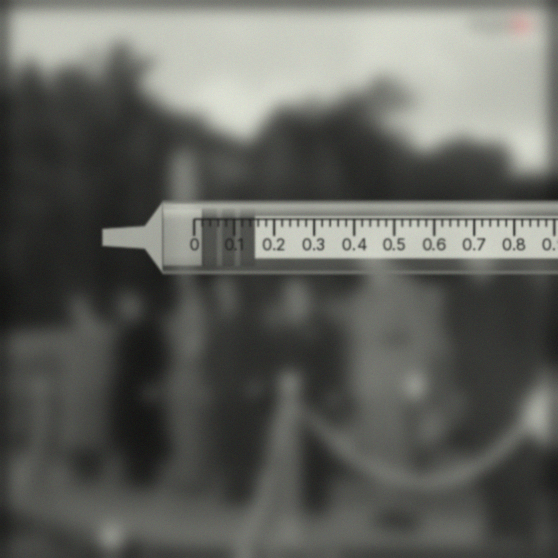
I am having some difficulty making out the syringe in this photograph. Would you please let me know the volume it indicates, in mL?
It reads 0.02 mL
